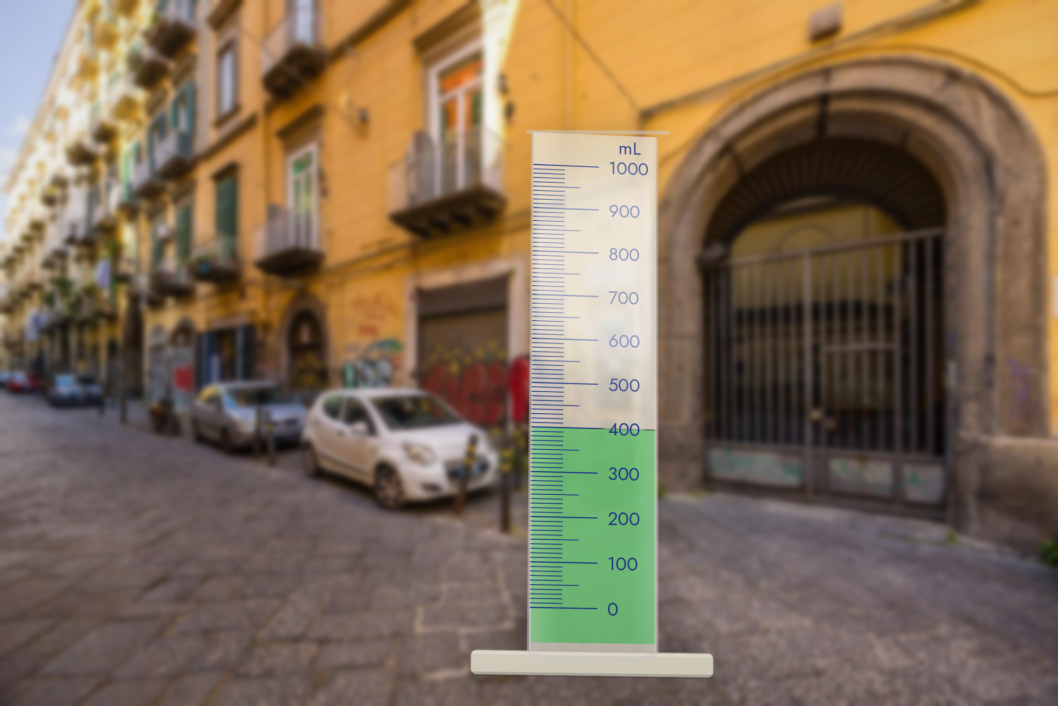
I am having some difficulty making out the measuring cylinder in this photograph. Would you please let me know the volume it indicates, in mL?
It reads 400 mL
